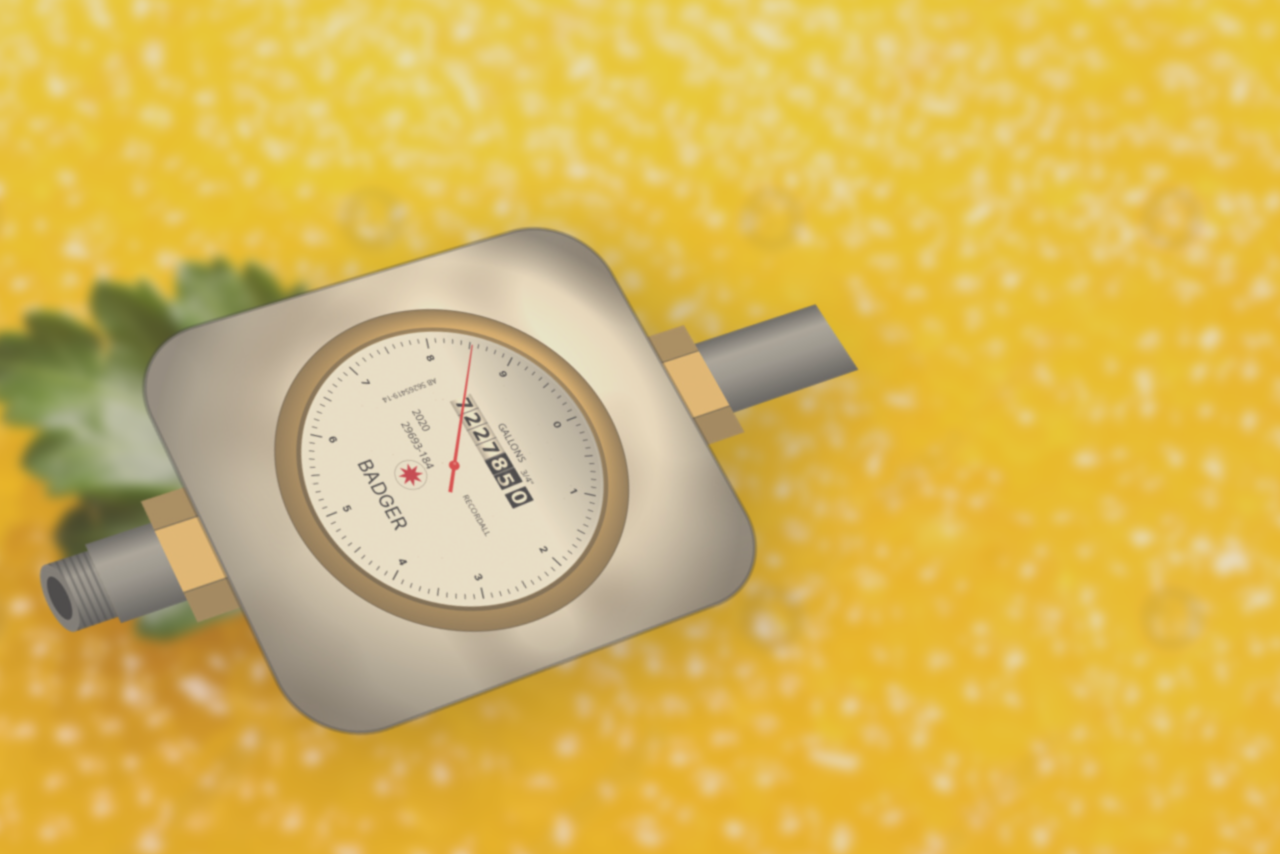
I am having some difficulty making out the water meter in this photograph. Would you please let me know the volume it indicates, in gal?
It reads 7227848.5 gal
